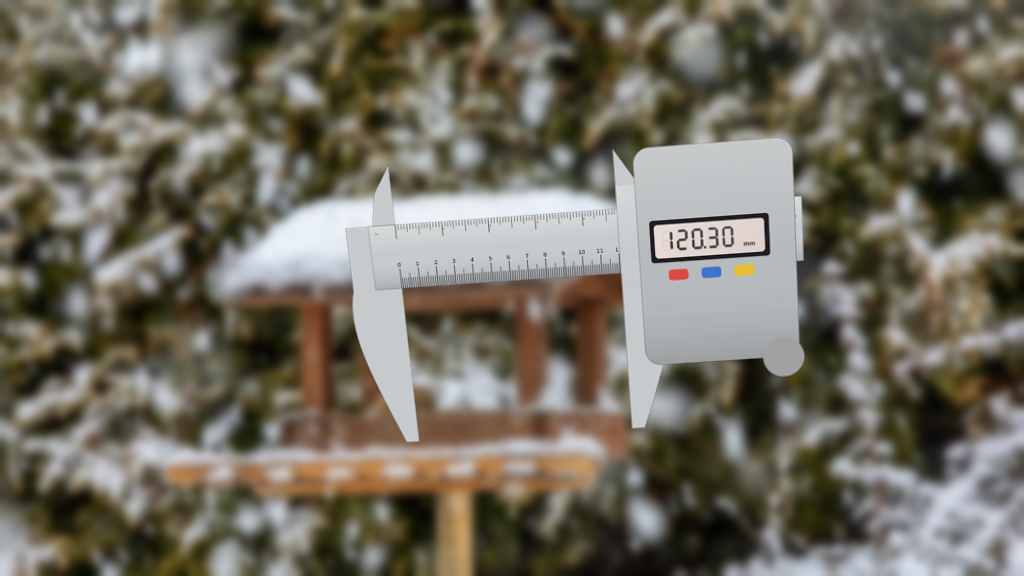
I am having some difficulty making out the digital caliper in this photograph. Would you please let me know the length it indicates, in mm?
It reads 120.30 mm
